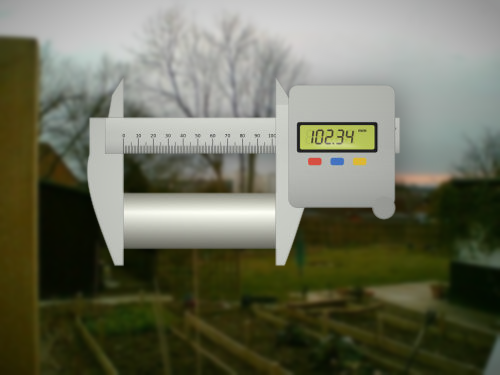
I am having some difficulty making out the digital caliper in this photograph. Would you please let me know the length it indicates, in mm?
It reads 102.34 mm
